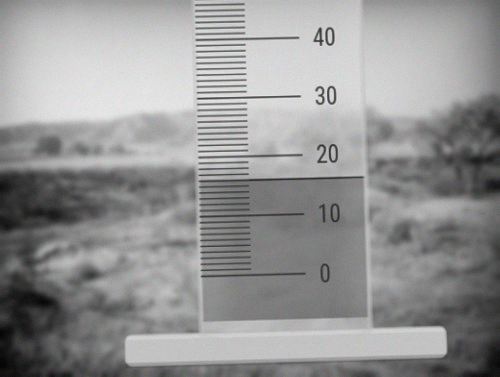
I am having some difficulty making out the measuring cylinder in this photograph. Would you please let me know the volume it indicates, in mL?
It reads 16 mL
